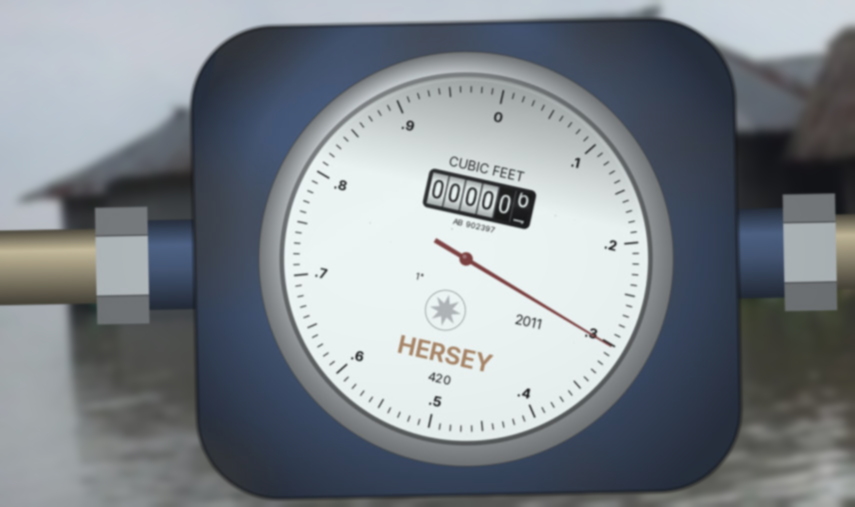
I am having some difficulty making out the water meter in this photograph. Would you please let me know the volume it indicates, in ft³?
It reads 6.30 ft³
